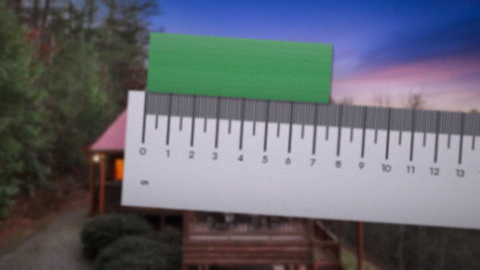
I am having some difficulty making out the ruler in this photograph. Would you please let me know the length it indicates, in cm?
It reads 7.5 cm
